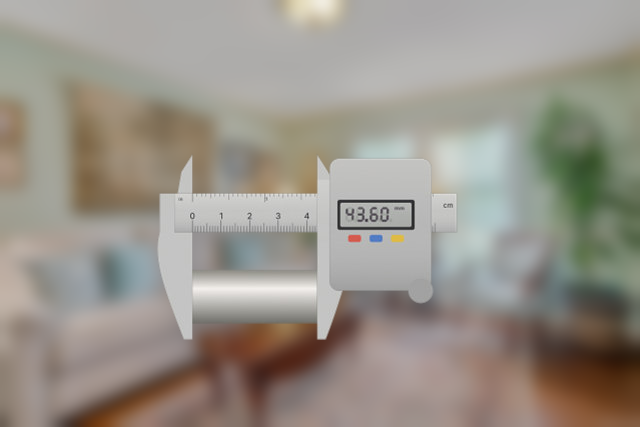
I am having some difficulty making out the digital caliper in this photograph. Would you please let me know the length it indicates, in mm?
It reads 43.60 mm
